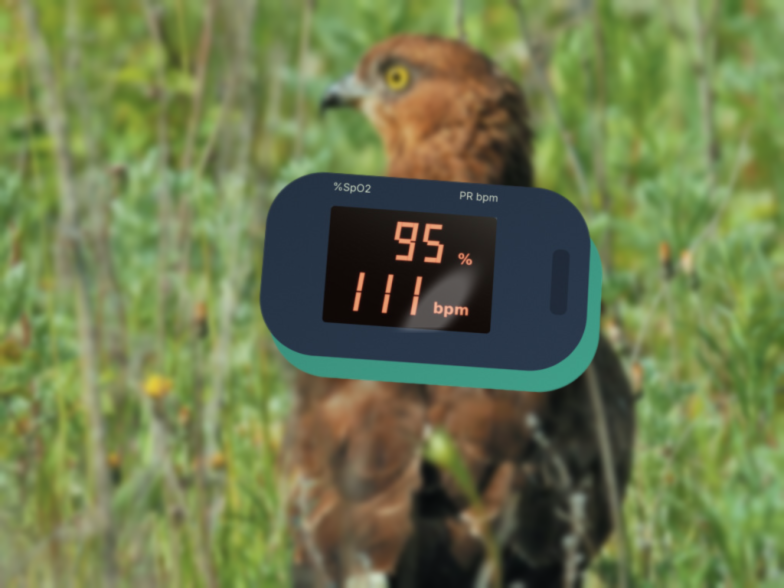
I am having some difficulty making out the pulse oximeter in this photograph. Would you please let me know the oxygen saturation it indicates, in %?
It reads 95 %
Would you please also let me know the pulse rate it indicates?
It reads 111 bpm
